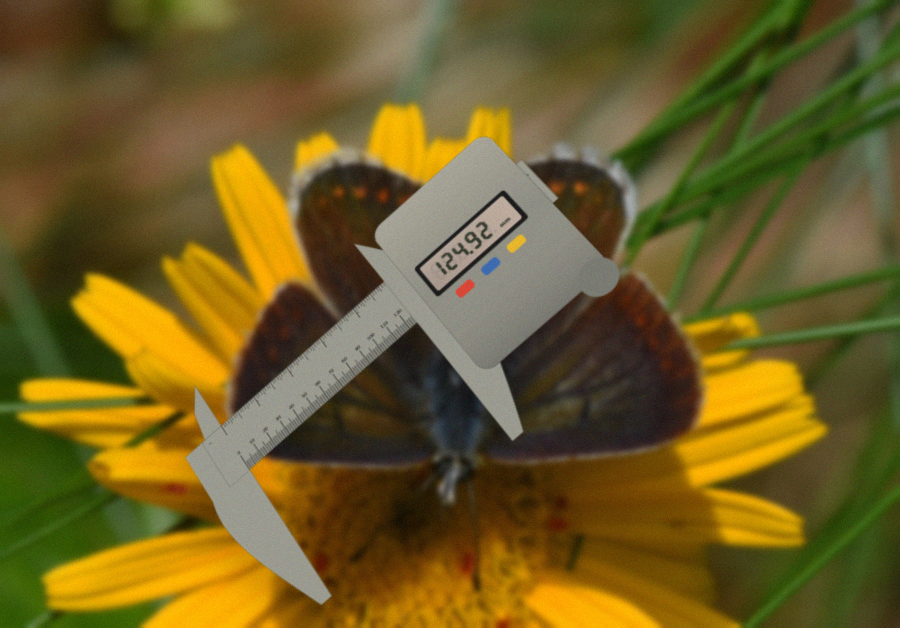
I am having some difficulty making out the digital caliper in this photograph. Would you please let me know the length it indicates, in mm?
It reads 124.92 mm
